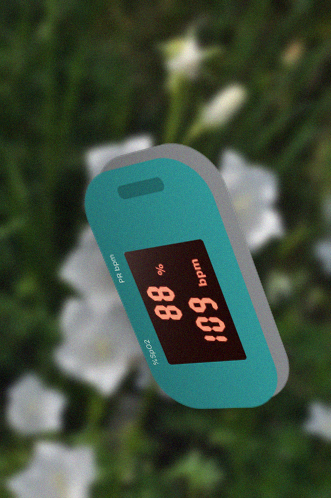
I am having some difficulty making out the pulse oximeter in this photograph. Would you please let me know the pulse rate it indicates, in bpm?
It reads 109 bpm
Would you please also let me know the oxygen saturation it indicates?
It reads 88 %
